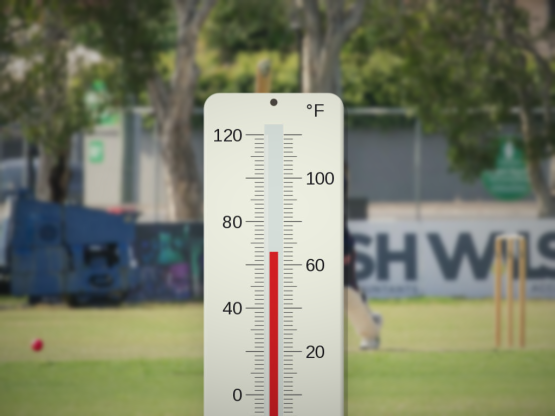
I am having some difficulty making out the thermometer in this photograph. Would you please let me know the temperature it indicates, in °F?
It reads 66 °F
